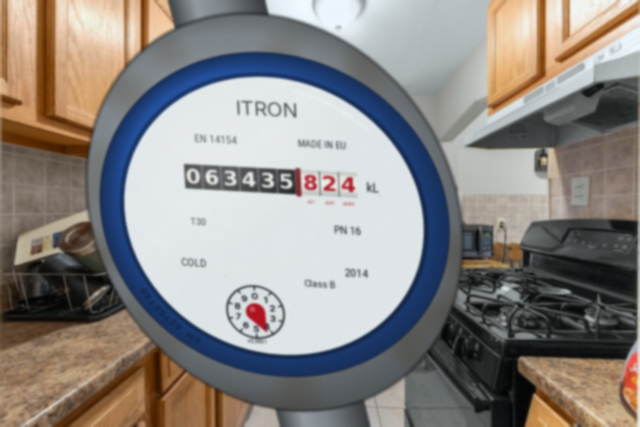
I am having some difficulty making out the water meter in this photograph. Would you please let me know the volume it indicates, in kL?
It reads 63435.8244 kL
